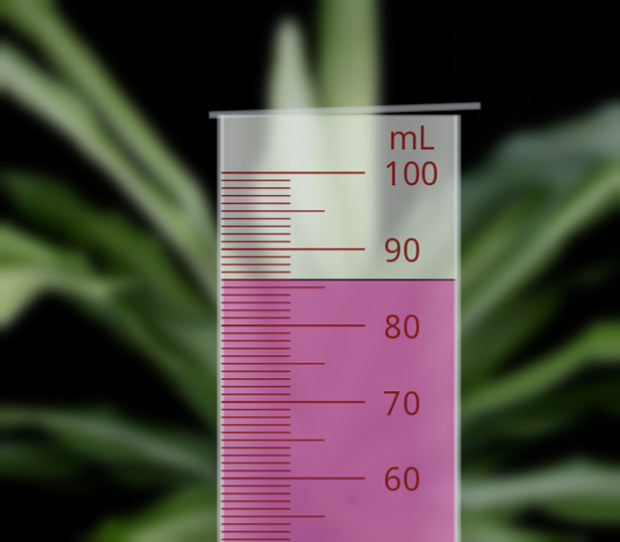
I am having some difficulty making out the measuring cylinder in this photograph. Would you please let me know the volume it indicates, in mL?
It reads 86 mL
